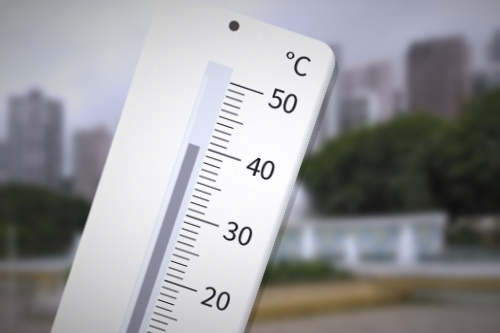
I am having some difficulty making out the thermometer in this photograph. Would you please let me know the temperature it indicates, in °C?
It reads 40 °C
